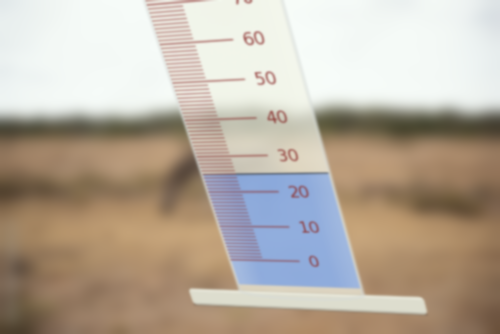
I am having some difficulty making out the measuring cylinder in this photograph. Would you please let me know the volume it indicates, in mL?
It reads 25 mL
